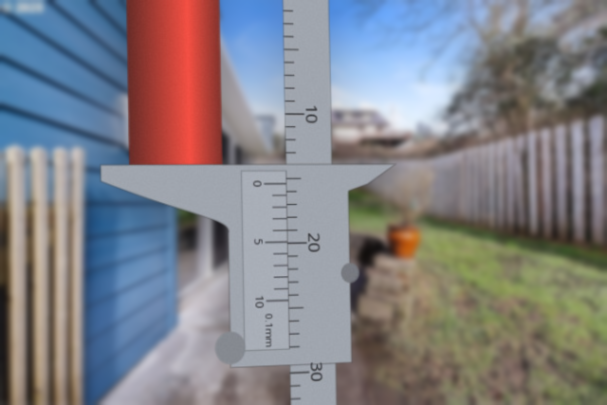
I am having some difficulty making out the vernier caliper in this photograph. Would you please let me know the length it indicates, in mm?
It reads 15.4 mm
